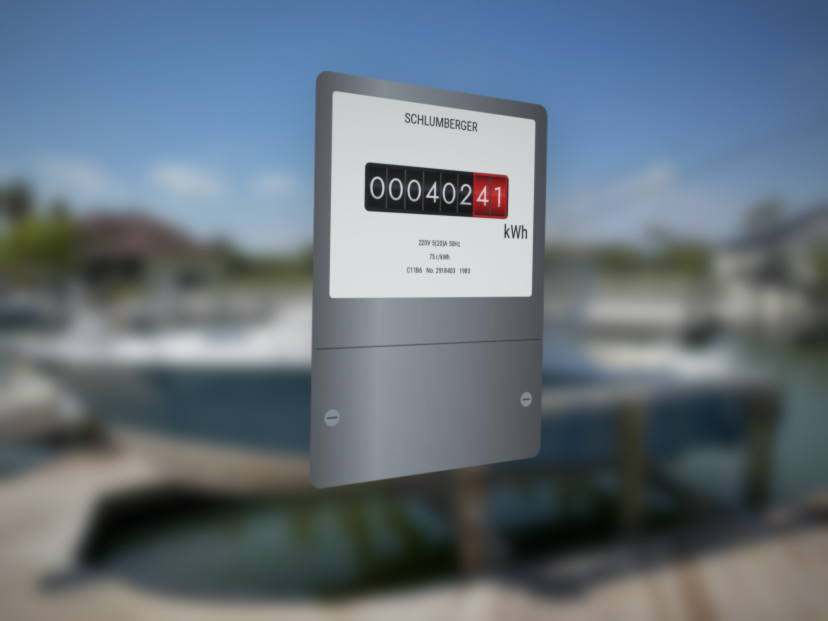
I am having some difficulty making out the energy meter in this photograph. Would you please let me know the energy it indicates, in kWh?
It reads 402.41 kWh
